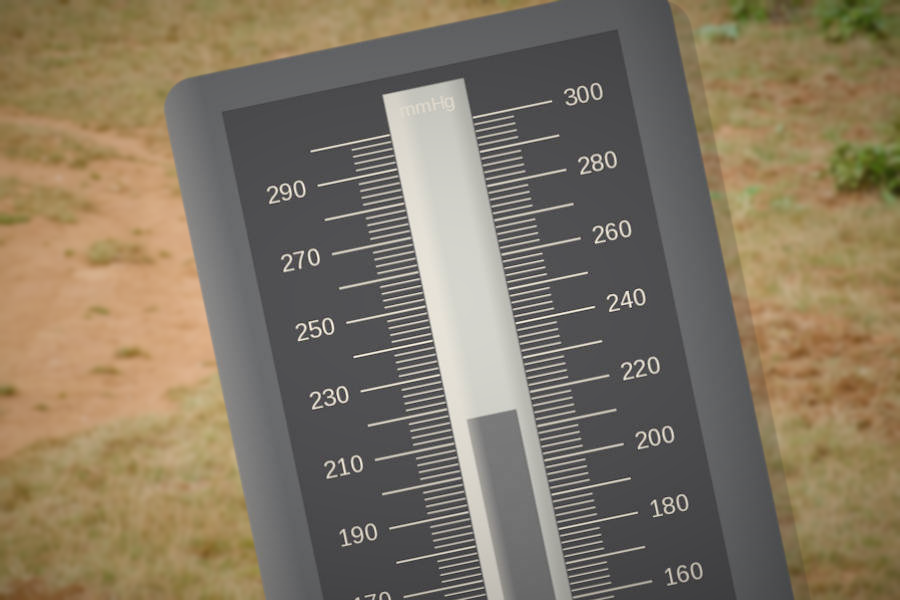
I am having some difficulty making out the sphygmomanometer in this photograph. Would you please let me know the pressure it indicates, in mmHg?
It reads 216 mmHg
